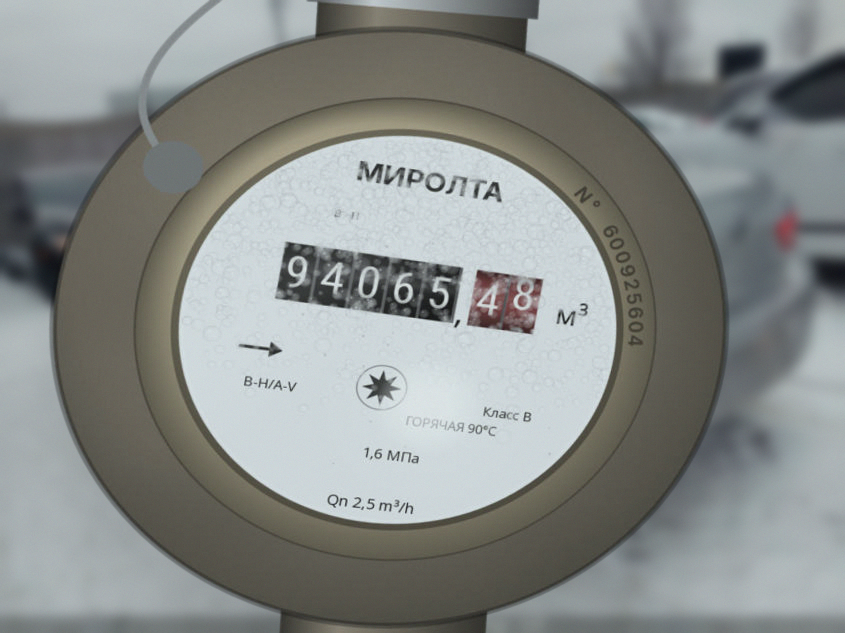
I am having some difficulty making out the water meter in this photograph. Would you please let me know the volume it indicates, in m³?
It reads 94065.48 m³
